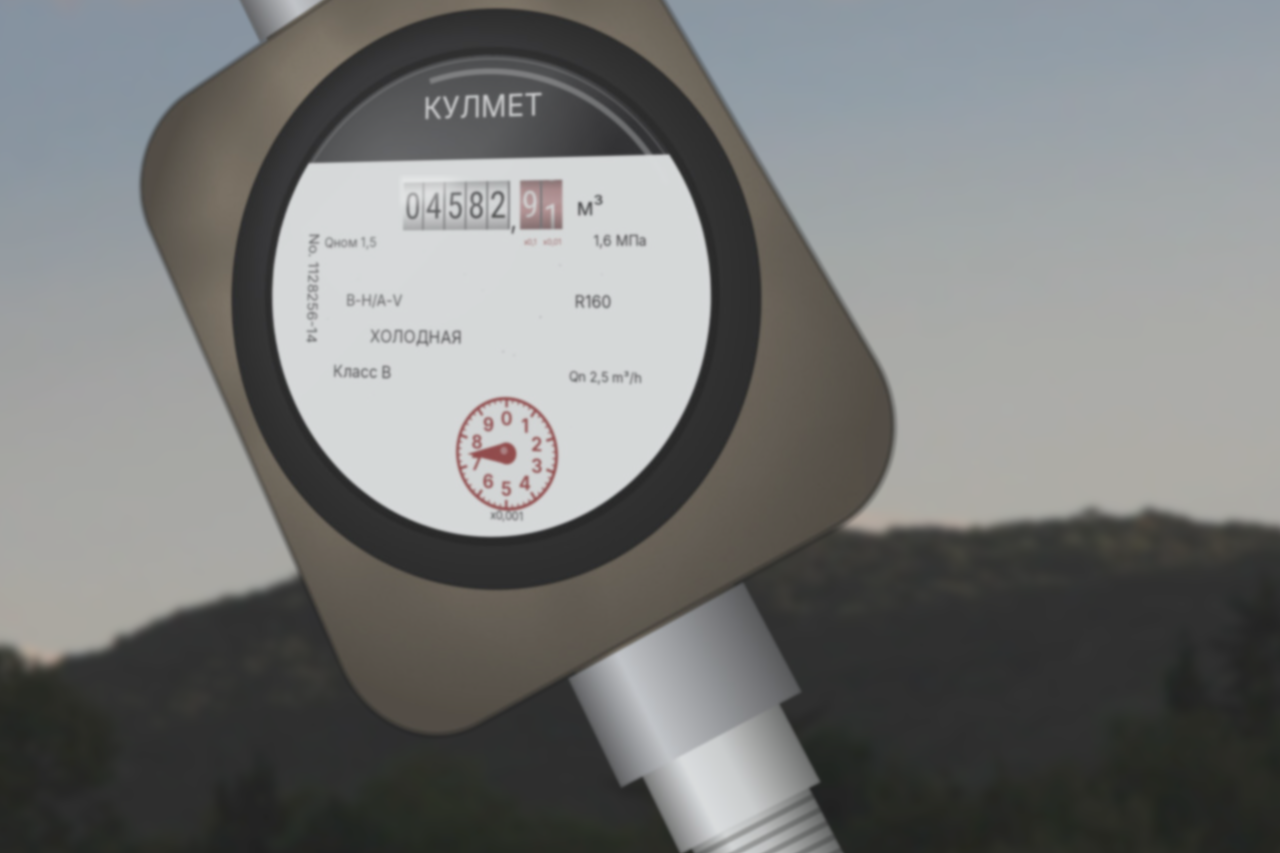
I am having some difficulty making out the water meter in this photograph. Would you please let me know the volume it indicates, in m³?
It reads 4582.907 m³
